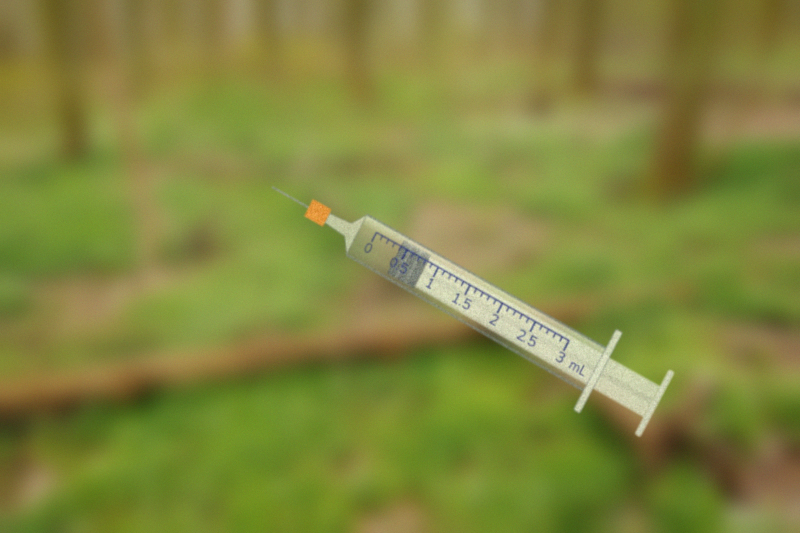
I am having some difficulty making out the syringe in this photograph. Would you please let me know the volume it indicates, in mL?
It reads 0.4 mL
